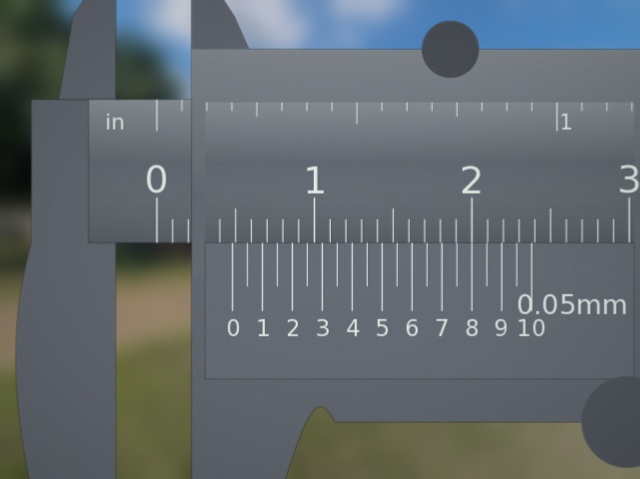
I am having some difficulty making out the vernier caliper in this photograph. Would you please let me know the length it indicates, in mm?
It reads 4.8 mm
